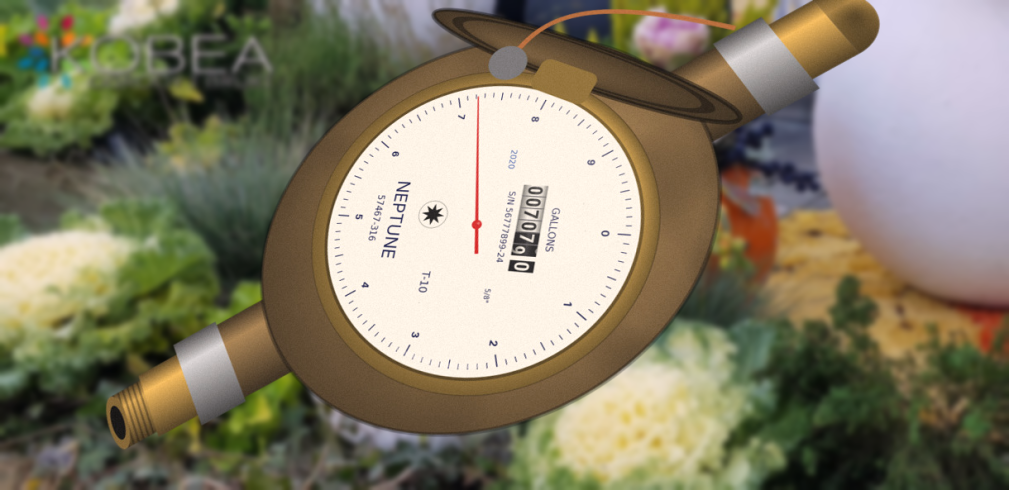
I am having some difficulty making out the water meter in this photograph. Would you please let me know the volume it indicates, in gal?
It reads 70787.2 gal
